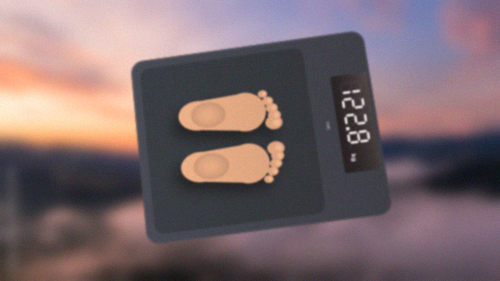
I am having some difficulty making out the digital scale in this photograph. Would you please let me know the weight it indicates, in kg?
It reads 122.8 kg
